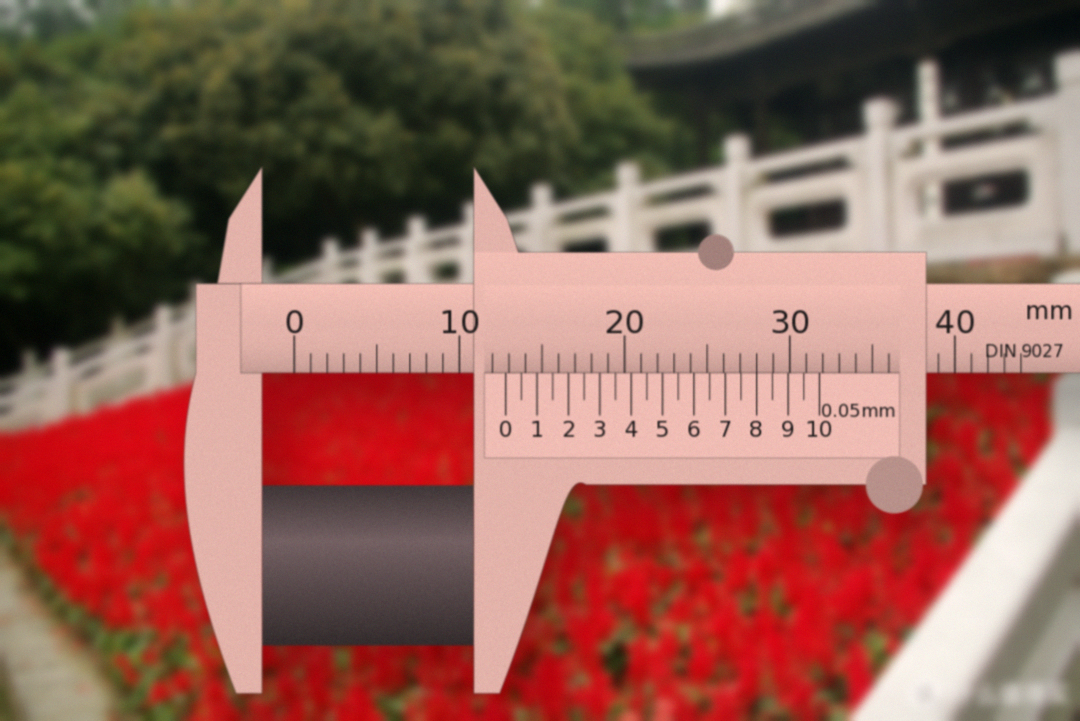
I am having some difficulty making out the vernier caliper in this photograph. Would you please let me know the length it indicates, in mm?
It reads 12.8 mm
